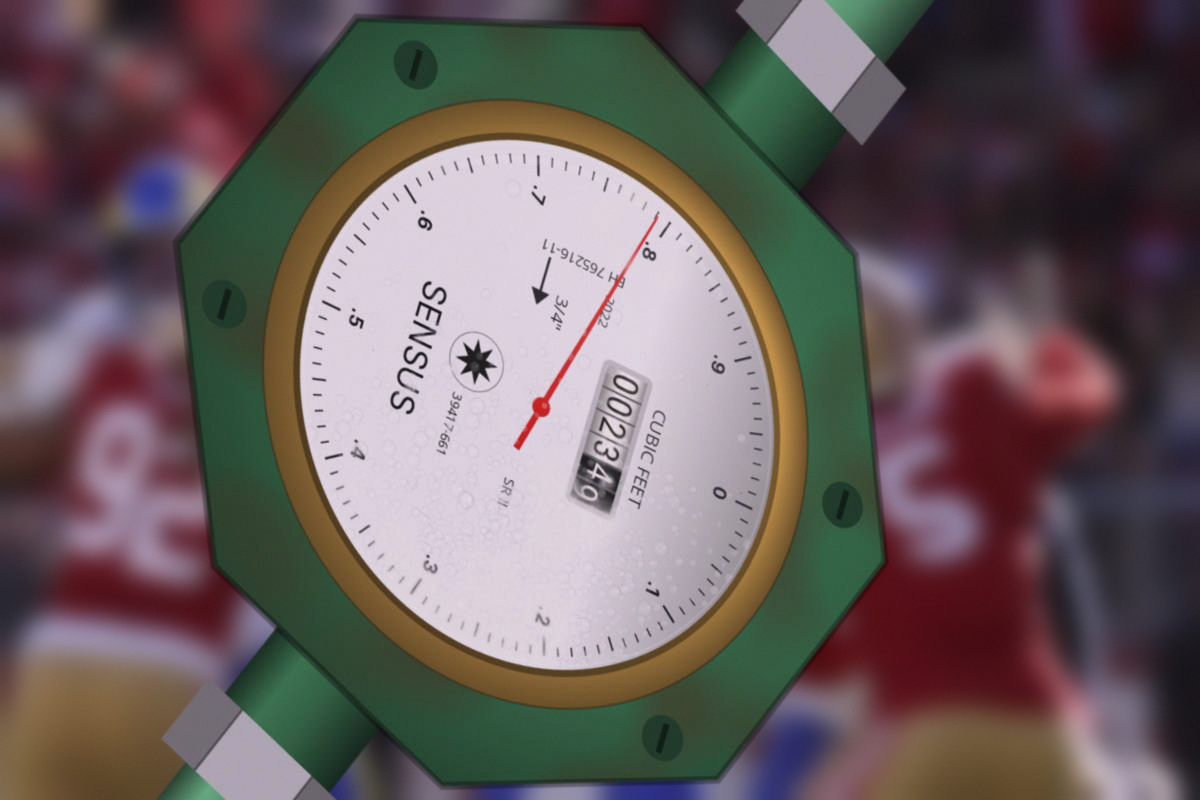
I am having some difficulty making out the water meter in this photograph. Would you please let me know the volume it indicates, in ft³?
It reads 2348.79 ft³
